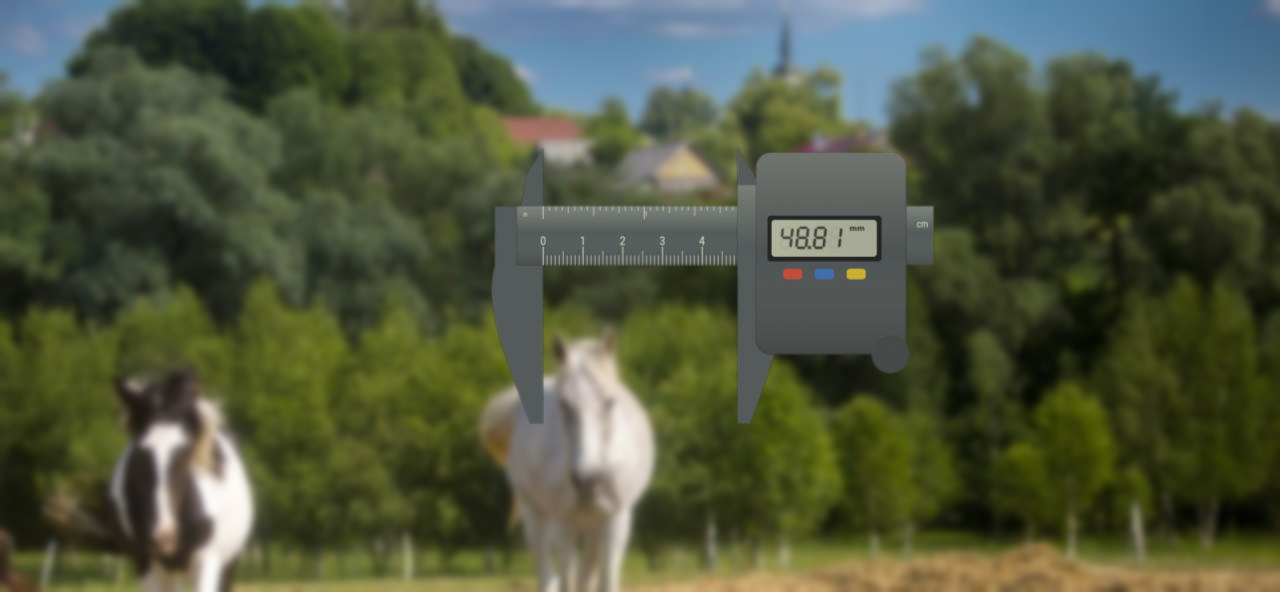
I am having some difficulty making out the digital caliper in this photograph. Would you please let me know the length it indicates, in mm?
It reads 48.81 mm
